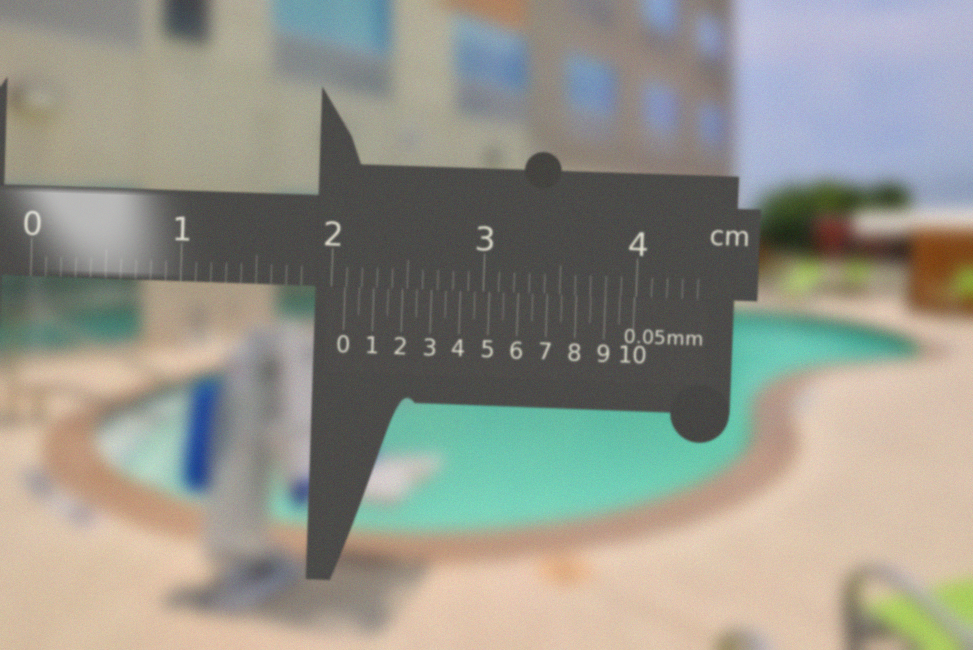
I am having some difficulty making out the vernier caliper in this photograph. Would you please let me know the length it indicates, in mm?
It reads 20.9 mm
